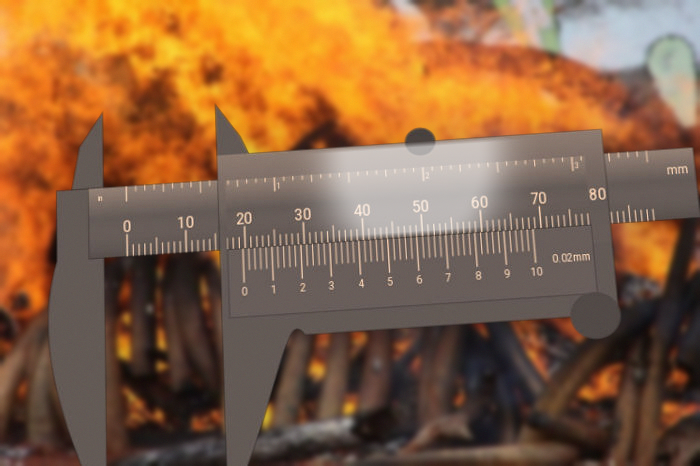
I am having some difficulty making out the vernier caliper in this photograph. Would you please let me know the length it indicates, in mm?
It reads 19.6 mm
